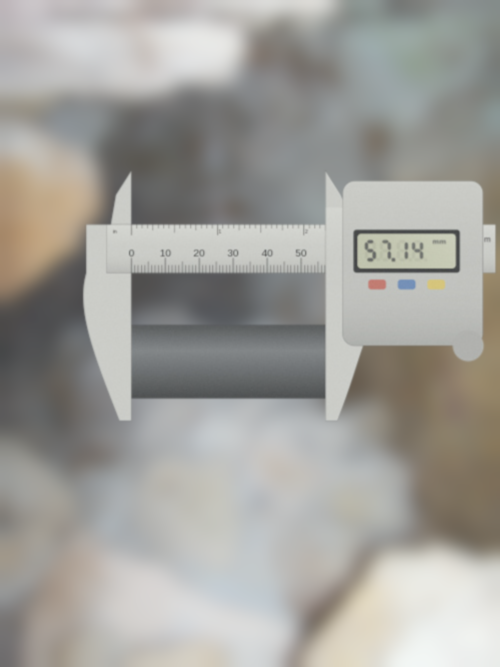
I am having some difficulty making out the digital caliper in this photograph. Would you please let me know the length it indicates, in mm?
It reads 57.14 mm
